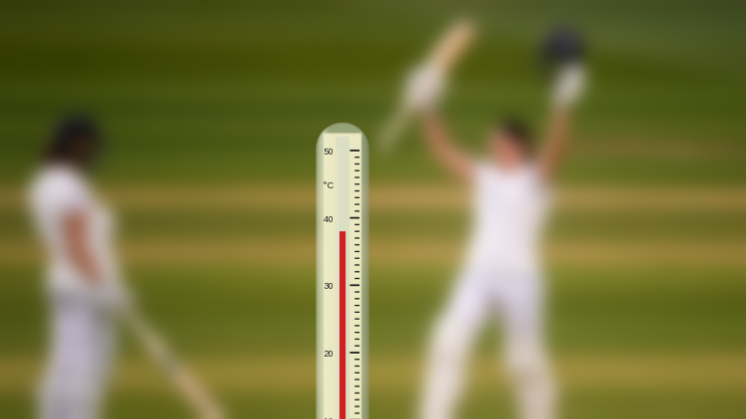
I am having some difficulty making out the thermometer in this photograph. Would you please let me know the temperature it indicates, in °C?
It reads 38 °C
